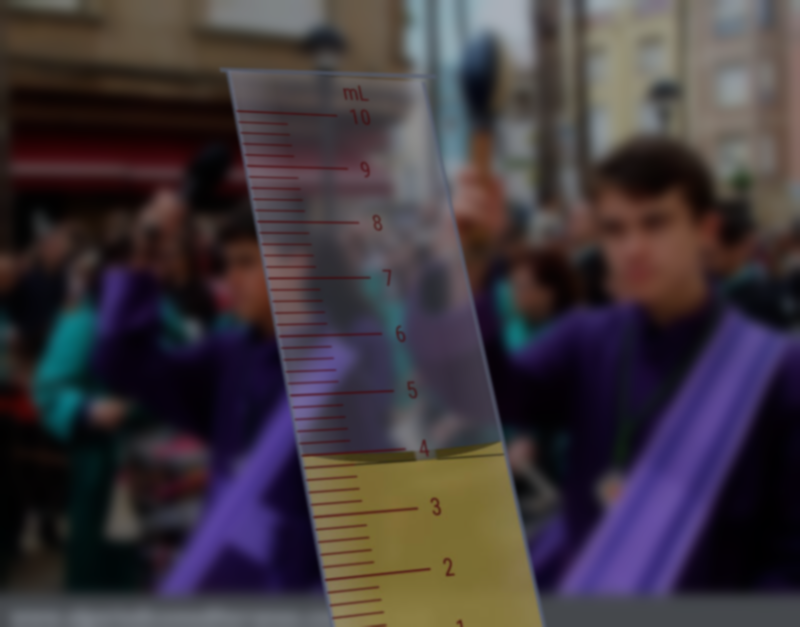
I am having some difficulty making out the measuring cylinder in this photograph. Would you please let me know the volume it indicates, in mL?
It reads 3.8 mL
